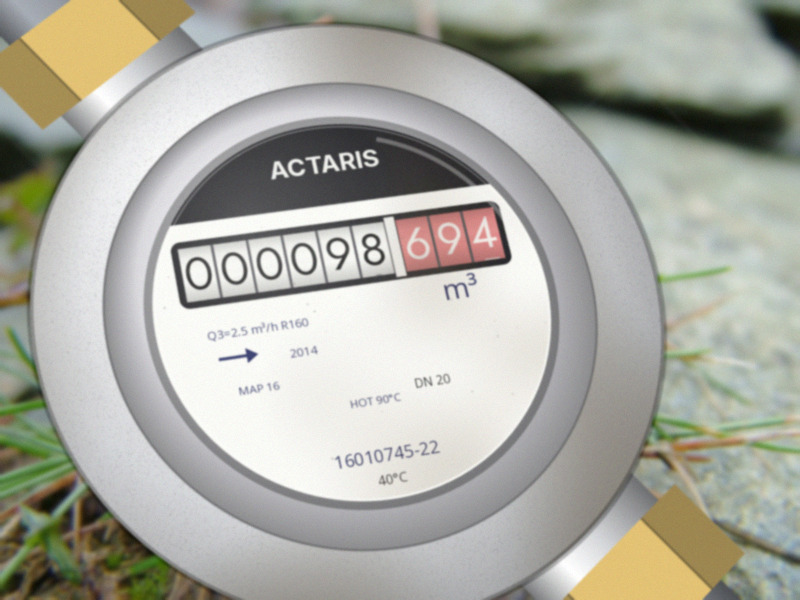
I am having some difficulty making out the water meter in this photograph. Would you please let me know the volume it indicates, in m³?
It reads 98.694 m³
